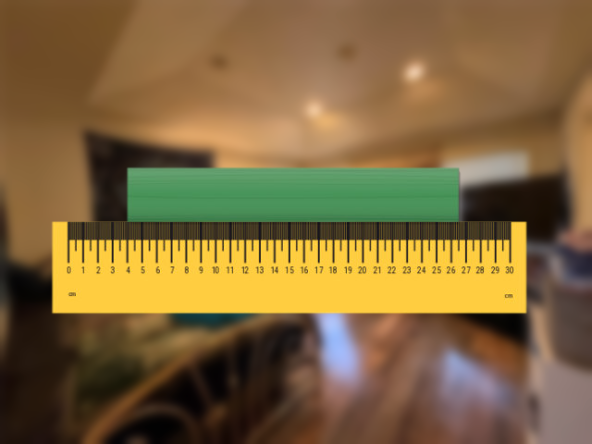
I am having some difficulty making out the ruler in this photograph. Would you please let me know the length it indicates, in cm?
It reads 22.5 cm
